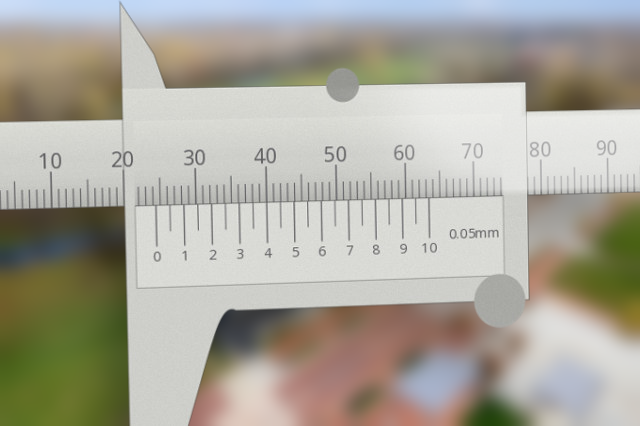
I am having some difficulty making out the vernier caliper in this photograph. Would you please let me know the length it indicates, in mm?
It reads 24.4 mm
